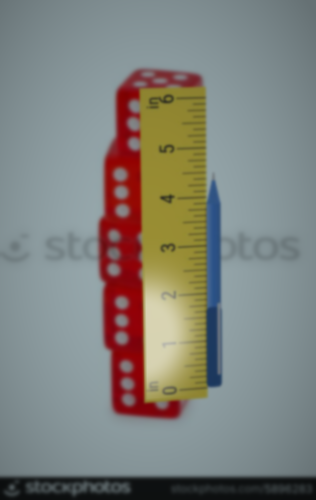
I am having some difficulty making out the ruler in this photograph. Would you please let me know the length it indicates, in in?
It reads 4.5 in
